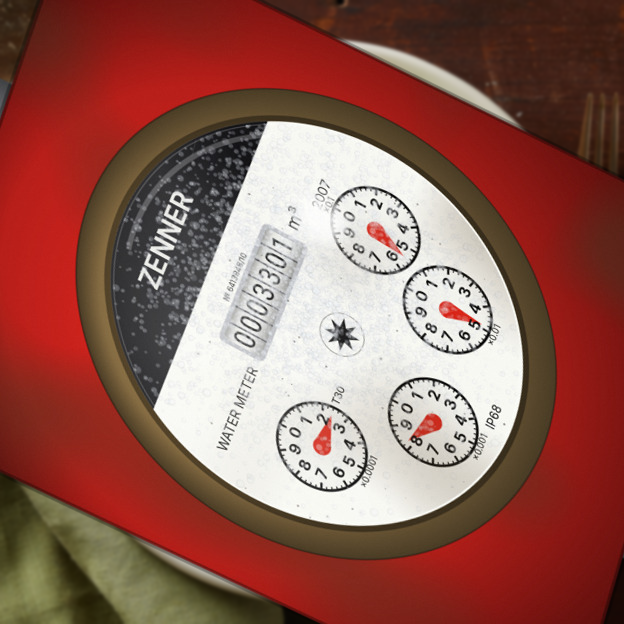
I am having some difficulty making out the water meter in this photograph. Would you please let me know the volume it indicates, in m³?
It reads 3301.5482 m³
